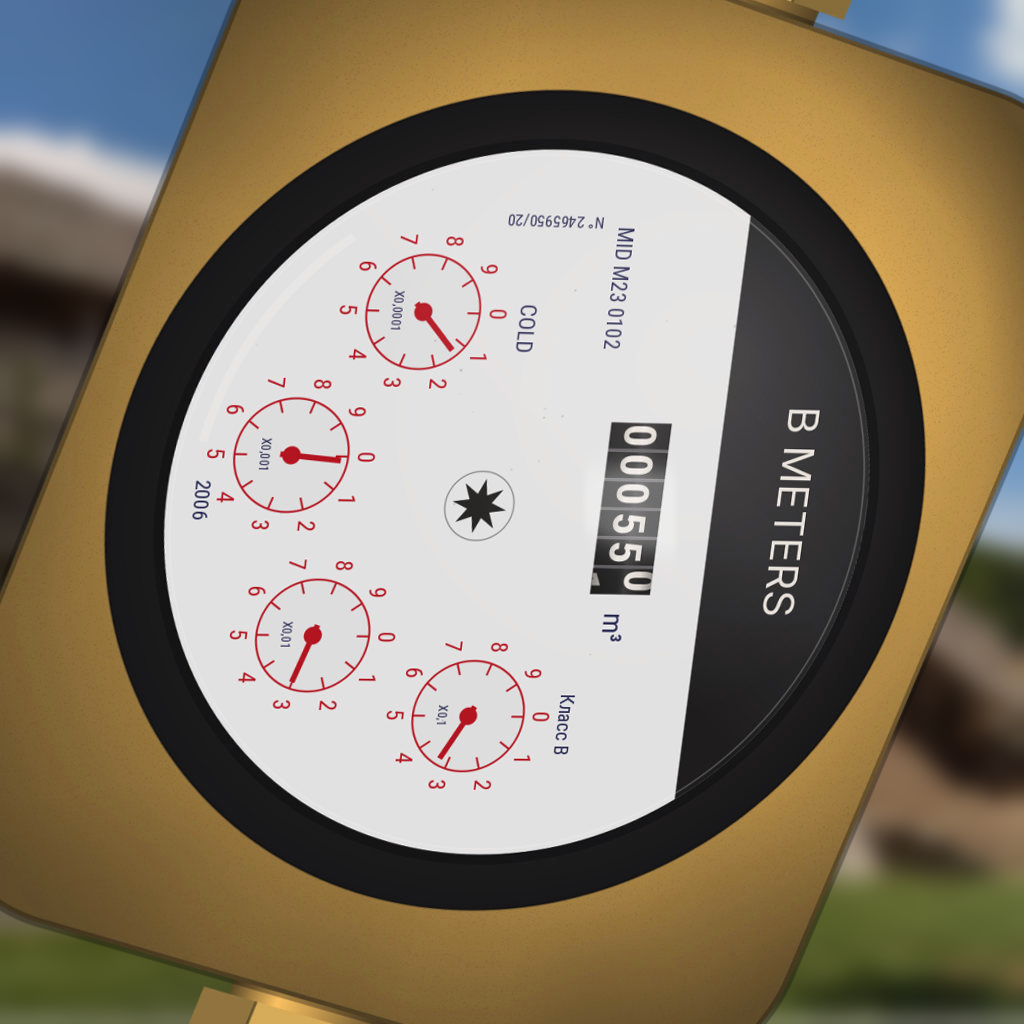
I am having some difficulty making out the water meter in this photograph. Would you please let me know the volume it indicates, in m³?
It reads 550.3301 m³
